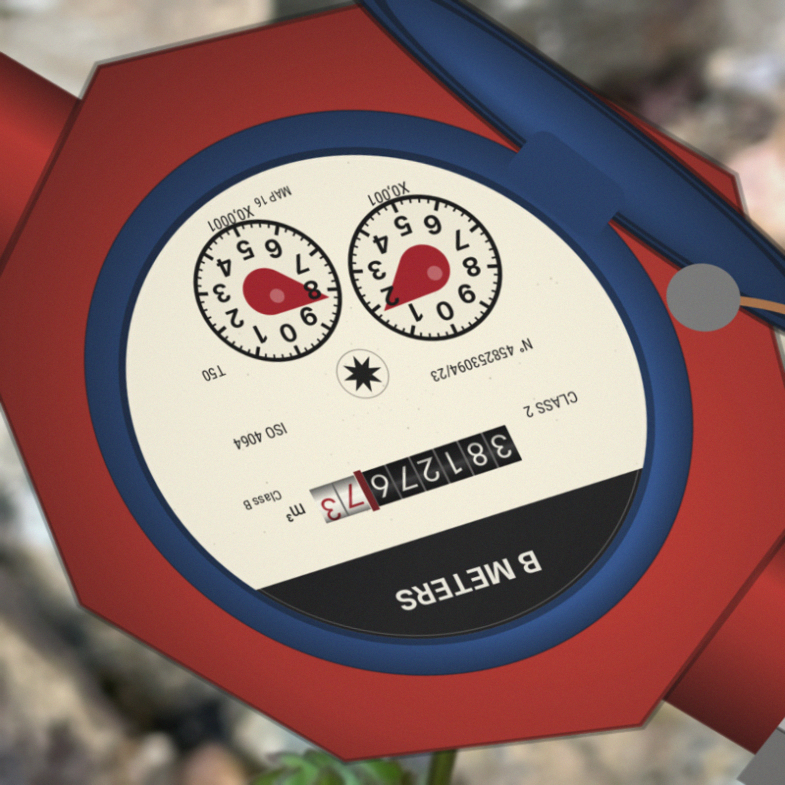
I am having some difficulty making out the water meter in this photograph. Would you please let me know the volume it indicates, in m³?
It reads 381276.7318 m³
